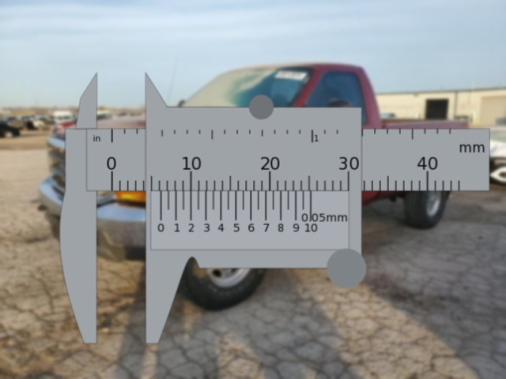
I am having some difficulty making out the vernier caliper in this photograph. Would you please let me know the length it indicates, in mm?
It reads 6.2 mm
